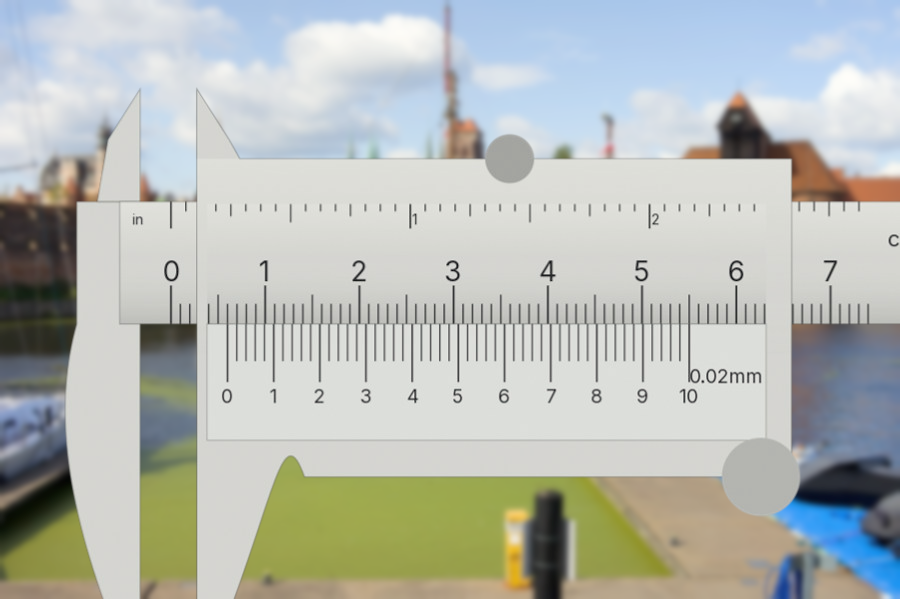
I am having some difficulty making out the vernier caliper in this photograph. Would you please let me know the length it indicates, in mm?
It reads 6.0 mm
